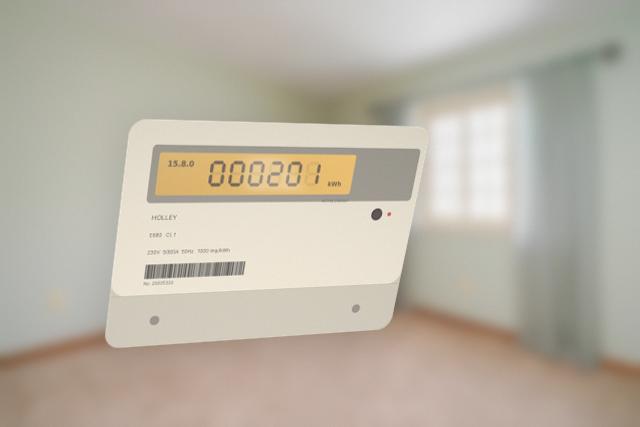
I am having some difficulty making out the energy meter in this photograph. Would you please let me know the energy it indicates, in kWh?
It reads 201 kWh
